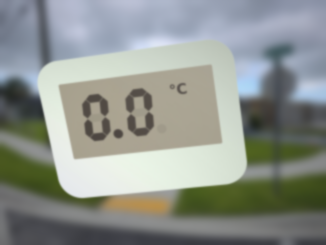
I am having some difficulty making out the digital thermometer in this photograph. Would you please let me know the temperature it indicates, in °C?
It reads 0.0 °C
